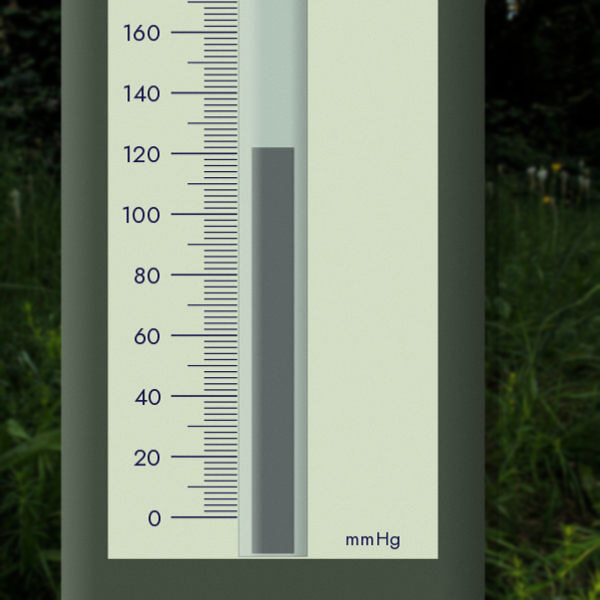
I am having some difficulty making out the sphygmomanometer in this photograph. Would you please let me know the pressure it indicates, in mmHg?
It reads 122 mmHg
